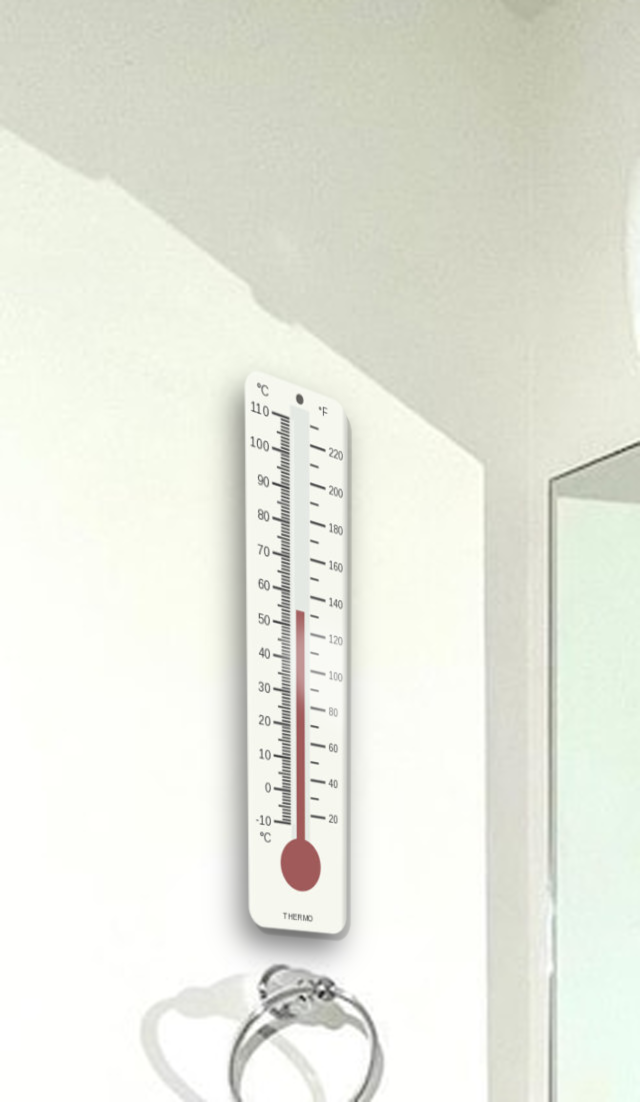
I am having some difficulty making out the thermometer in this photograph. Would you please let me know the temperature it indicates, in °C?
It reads 55 °C
